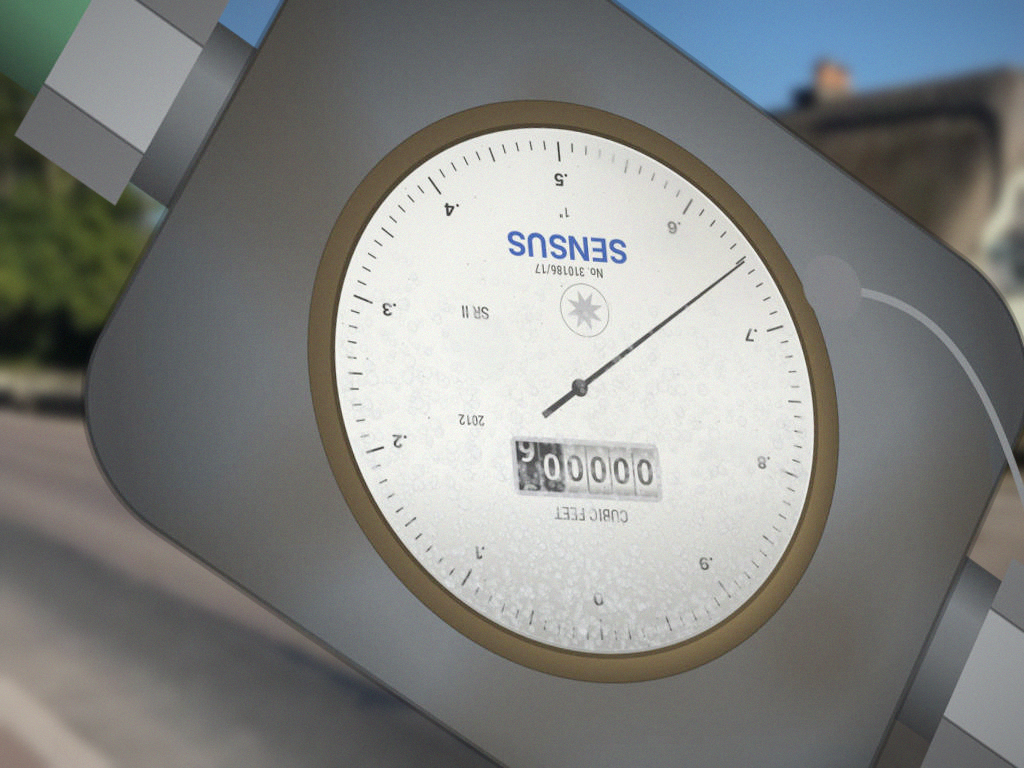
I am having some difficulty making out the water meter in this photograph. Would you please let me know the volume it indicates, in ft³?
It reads 5.65 ft³
